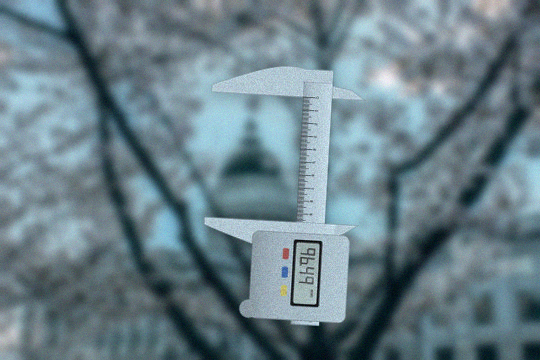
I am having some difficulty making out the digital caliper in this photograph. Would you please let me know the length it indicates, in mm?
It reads 96.49 mm
